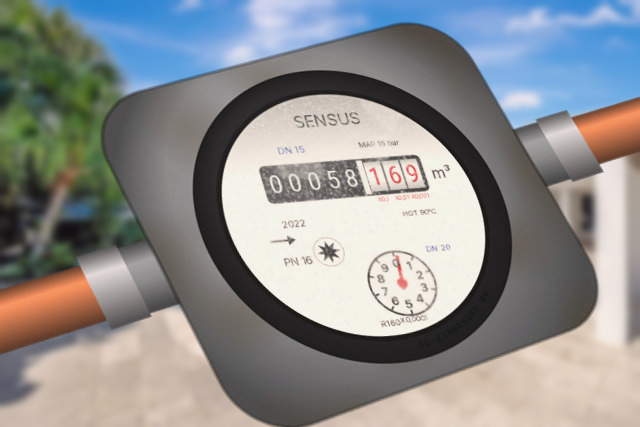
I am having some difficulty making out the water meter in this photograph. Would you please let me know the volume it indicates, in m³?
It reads 58.1690 m³
